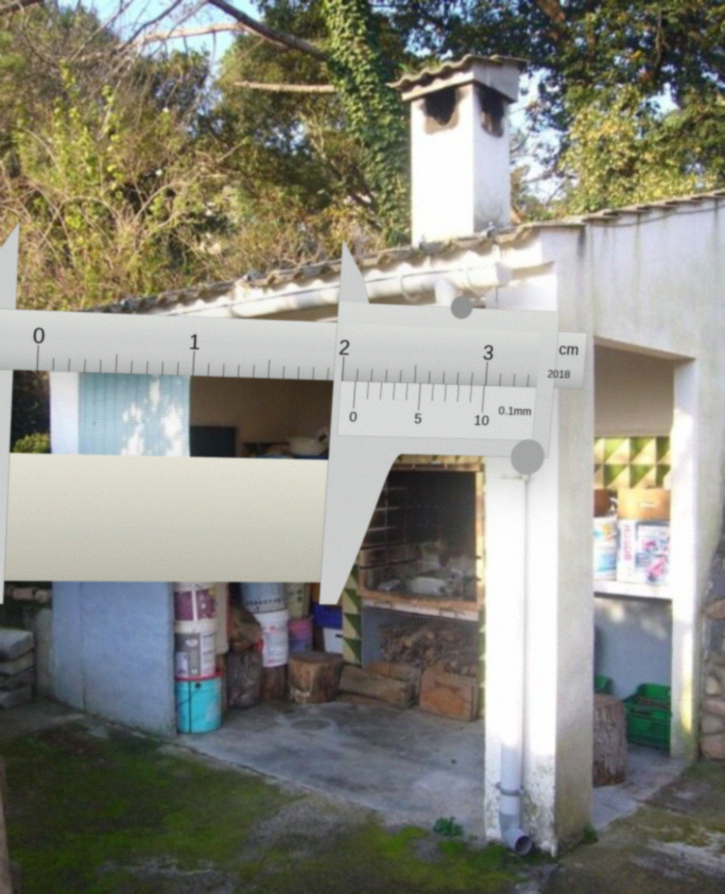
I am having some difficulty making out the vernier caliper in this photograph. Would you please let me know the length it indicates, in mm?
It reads 20.9 mm
